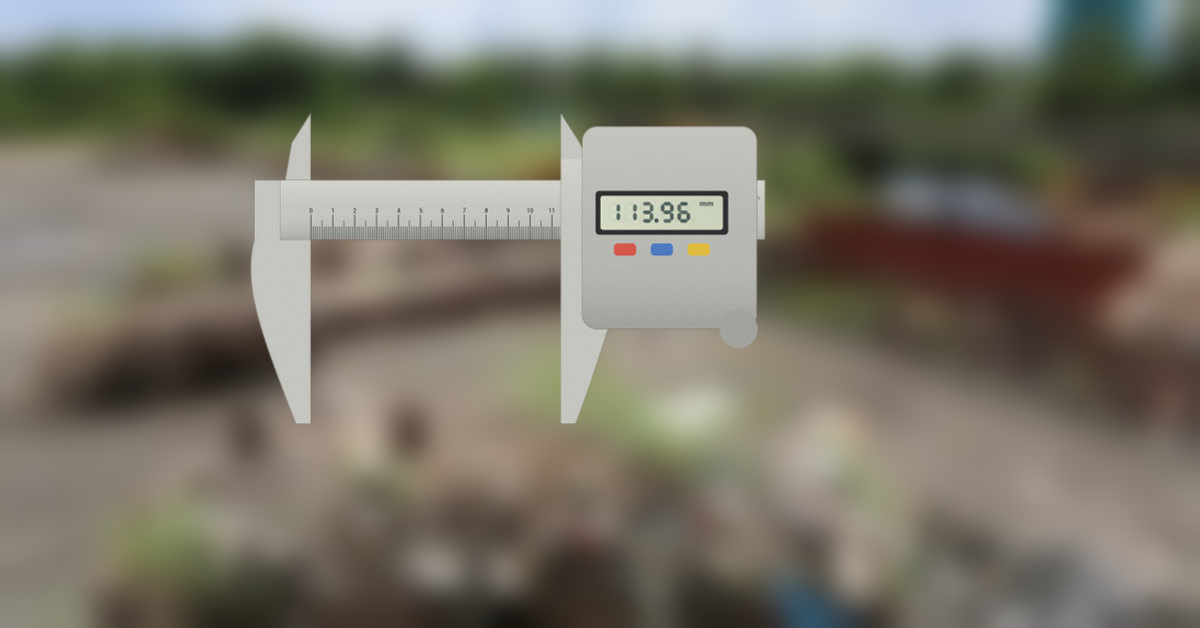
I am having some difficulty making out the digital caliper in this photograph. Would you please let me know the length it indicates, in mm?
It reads 113.96 mm
